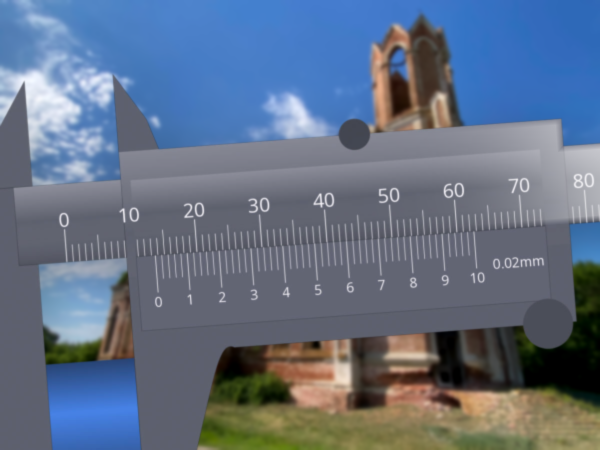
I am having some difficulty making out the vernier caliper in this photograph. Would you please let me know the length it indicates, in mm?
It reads 13.6 mm
